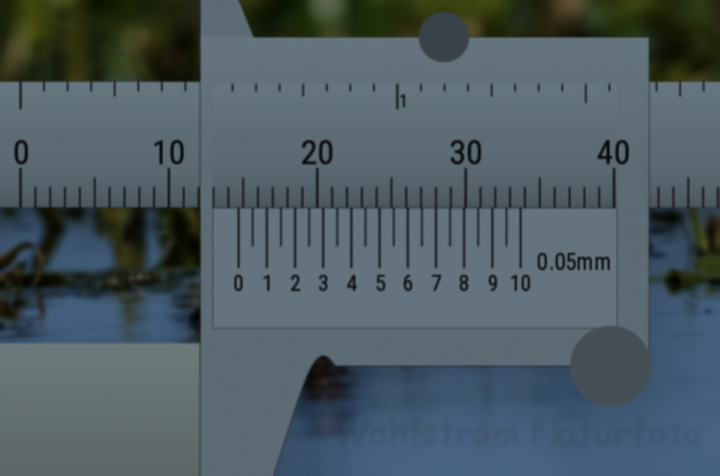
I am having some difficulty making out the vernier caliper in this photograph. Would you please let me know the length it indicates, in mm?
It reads 14.7 mm
